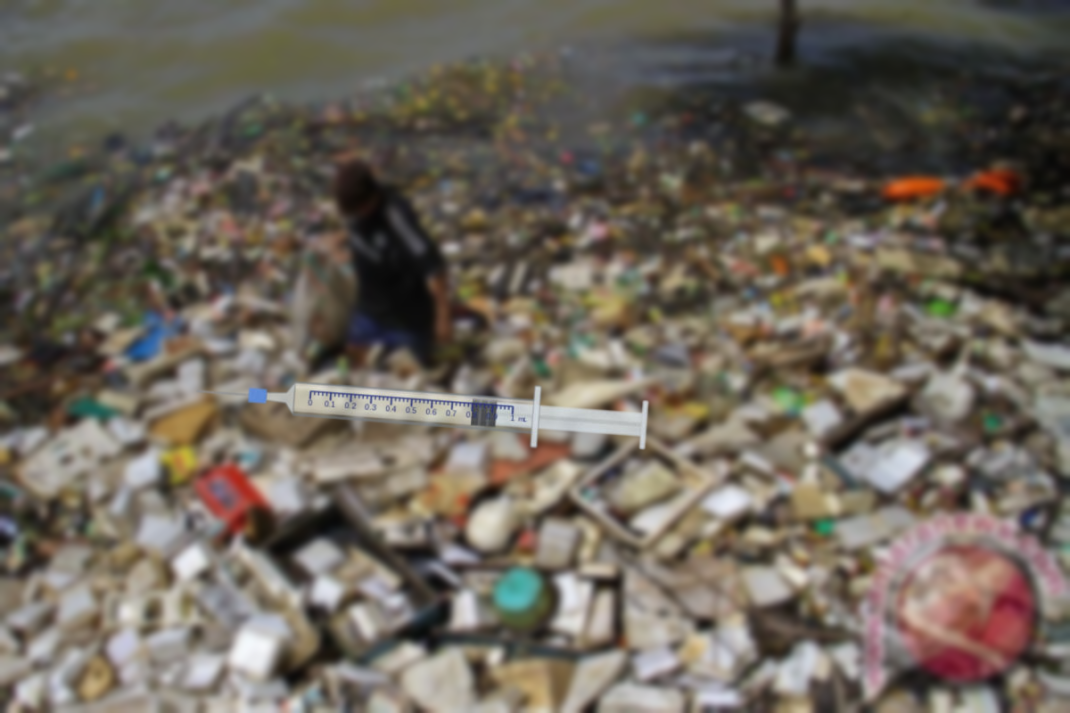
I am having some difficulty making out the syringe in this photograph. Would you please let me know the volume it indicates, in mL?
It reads 0.8 mL
